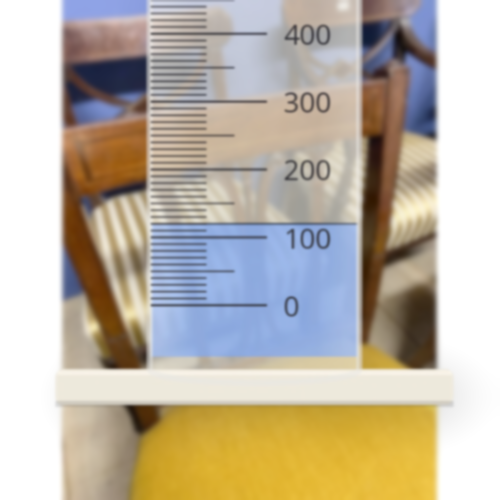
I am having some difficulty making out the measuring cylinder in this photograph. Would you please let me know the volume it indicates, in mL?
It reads 120 mL
